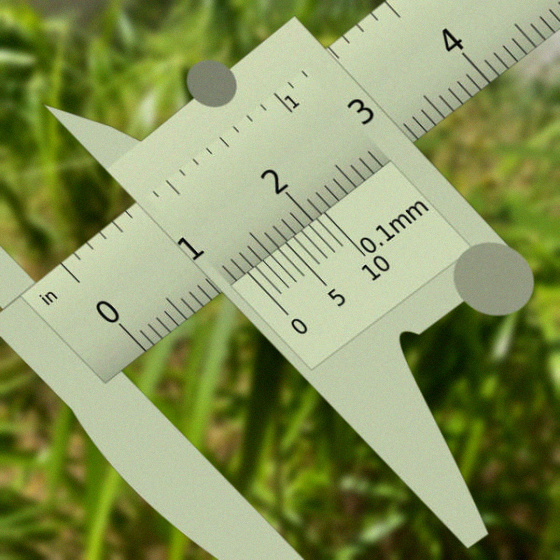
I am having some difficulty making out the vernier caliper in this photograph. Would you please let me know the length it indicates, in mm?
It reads 12.3 mm
